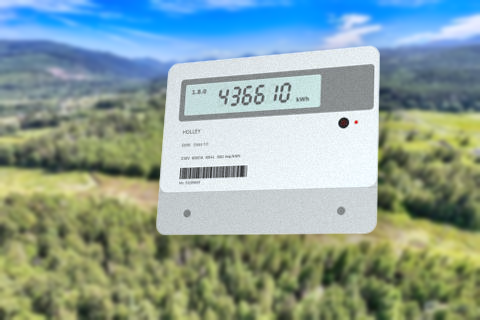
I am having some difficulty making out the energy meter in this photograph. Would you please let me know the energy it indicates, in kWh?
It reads 436610 kWh
